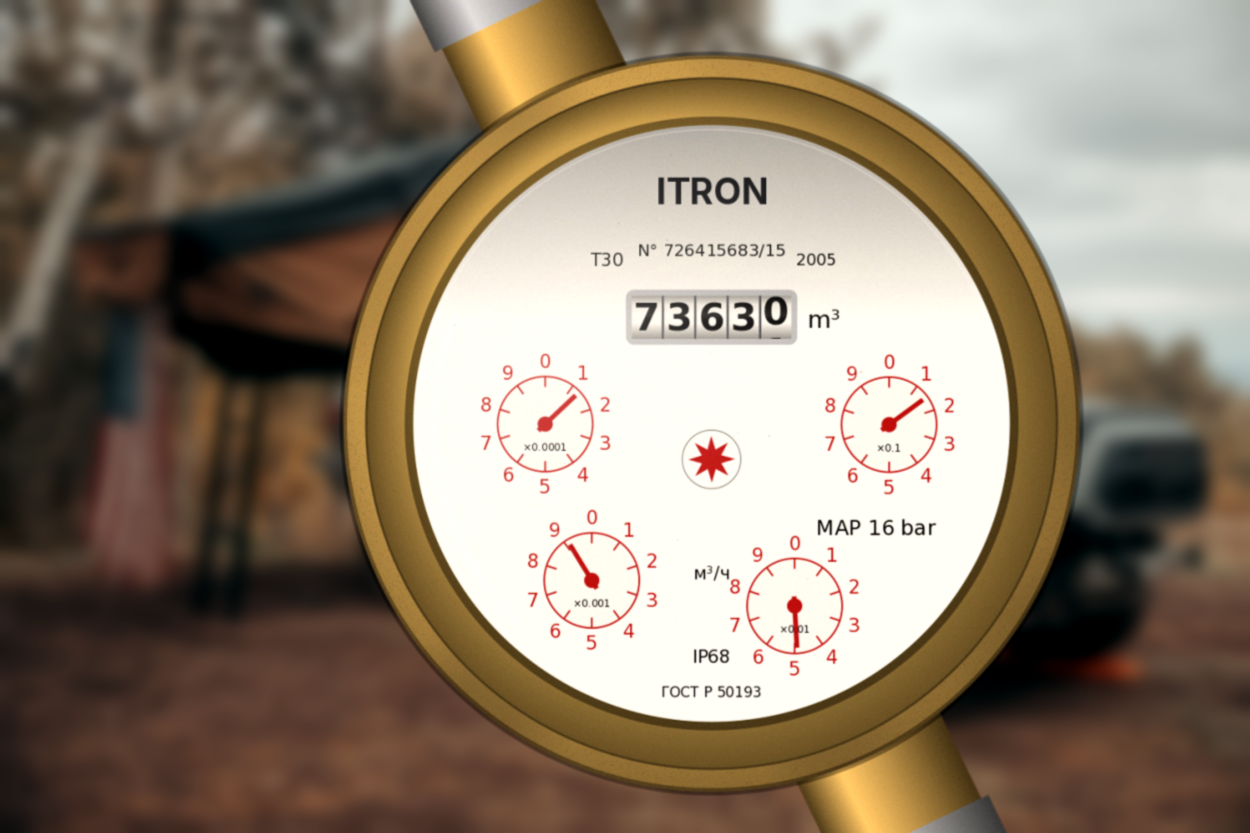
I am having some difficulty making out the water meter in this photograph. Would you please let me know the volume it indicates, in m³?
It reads 73630.1491 m³
